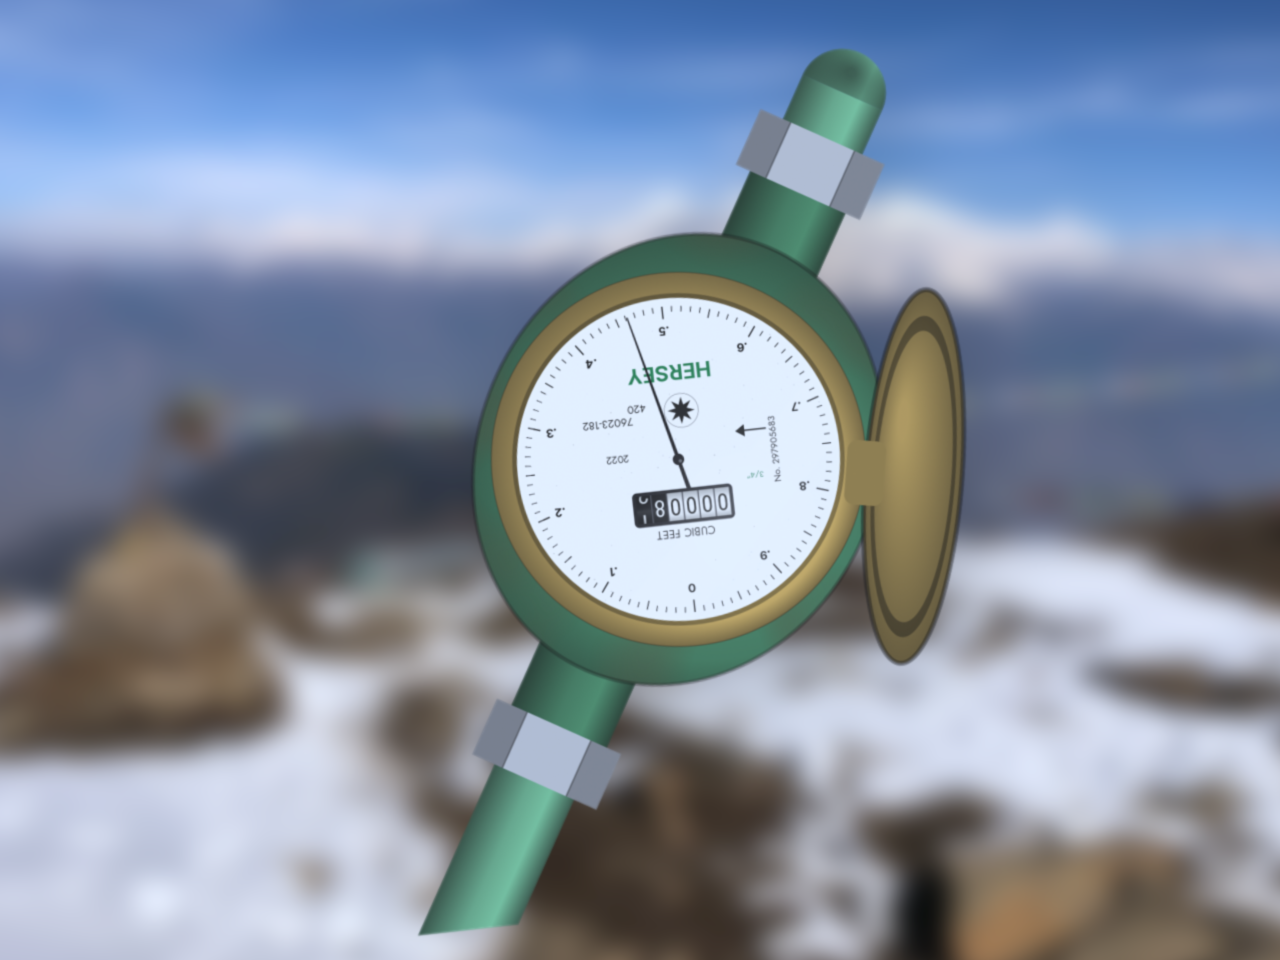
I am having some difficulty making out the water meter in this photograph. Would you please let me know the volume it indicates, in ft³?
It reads 81.46 ft³
